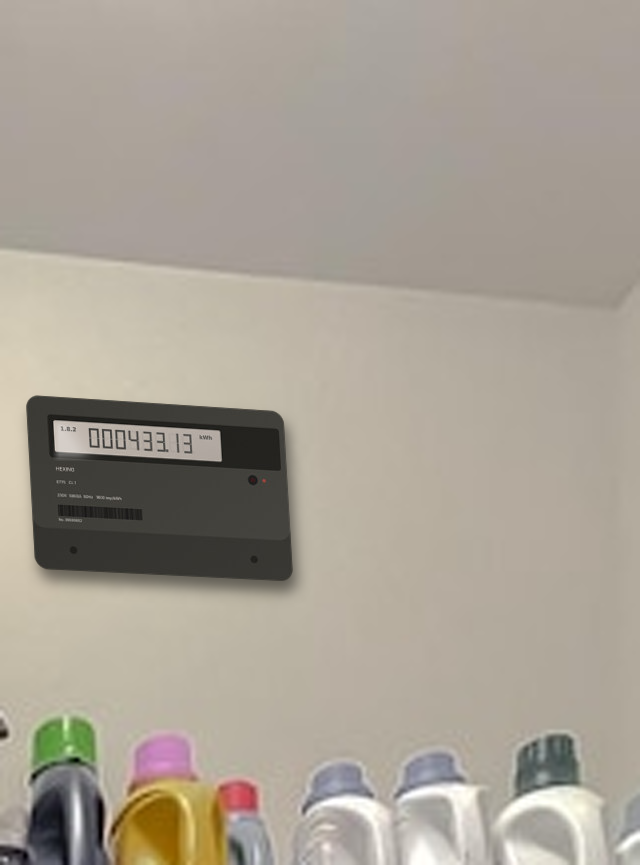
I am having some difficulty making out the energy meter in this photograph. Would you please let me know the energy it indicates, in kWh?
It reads 433.13 kWh
